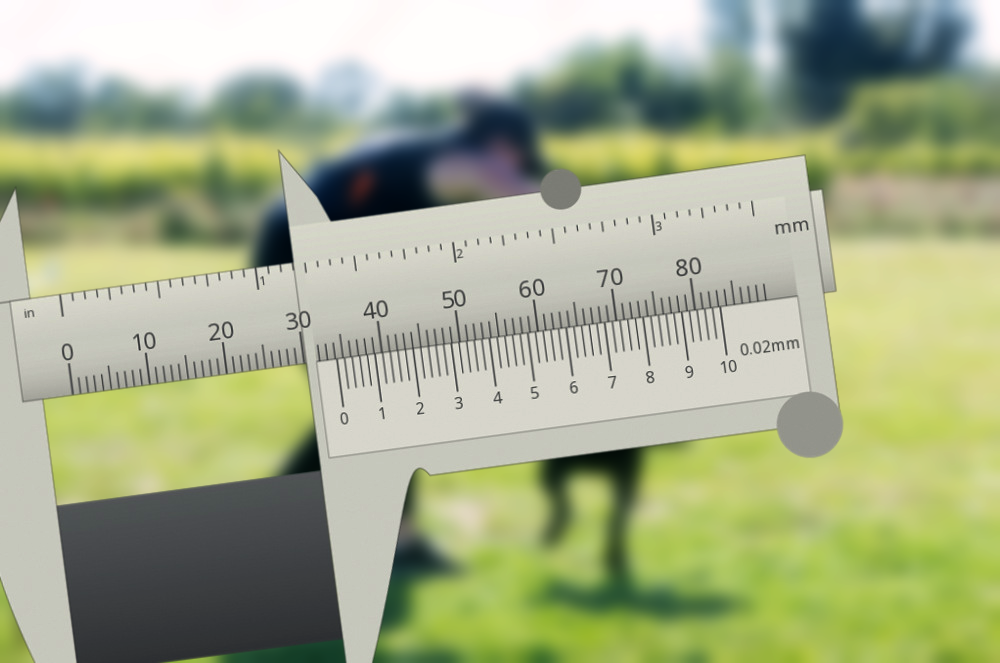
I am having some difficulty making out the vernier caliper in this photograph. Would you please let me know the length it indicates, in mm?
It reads 34.2 mm
